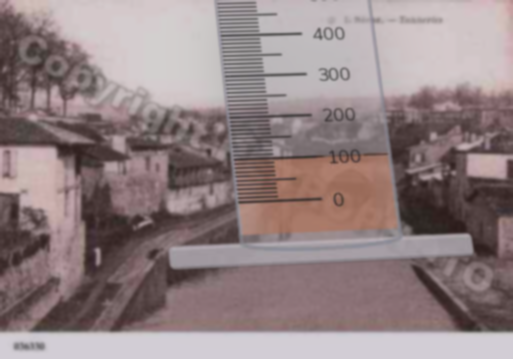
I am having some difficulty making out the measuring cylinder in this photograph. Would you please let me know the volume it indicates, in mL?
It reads 100 mL
